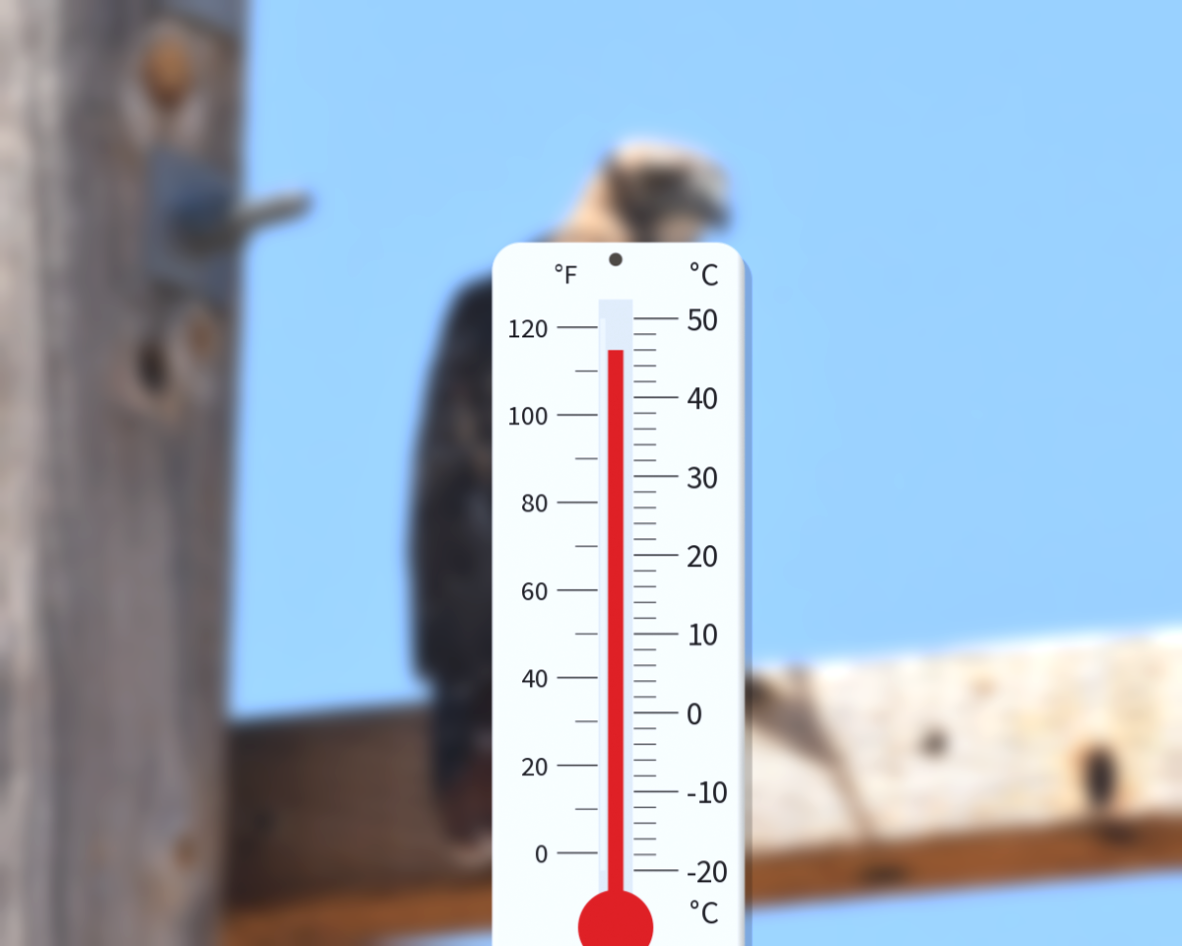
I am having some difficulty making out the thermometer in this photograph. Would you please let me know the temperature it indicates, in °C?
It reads 46 °C
